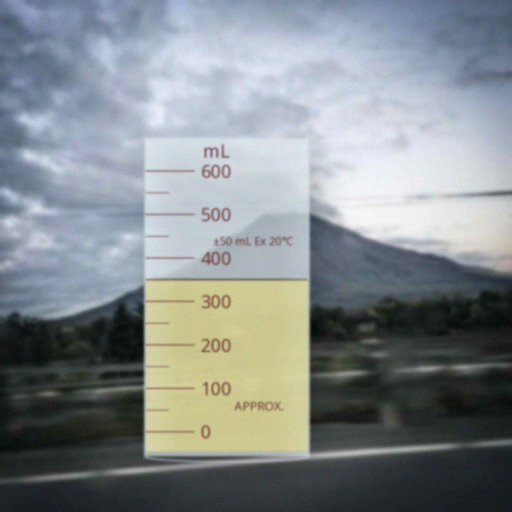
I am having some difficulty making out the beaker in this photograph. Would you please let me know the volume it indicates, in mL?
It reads 350 mL
